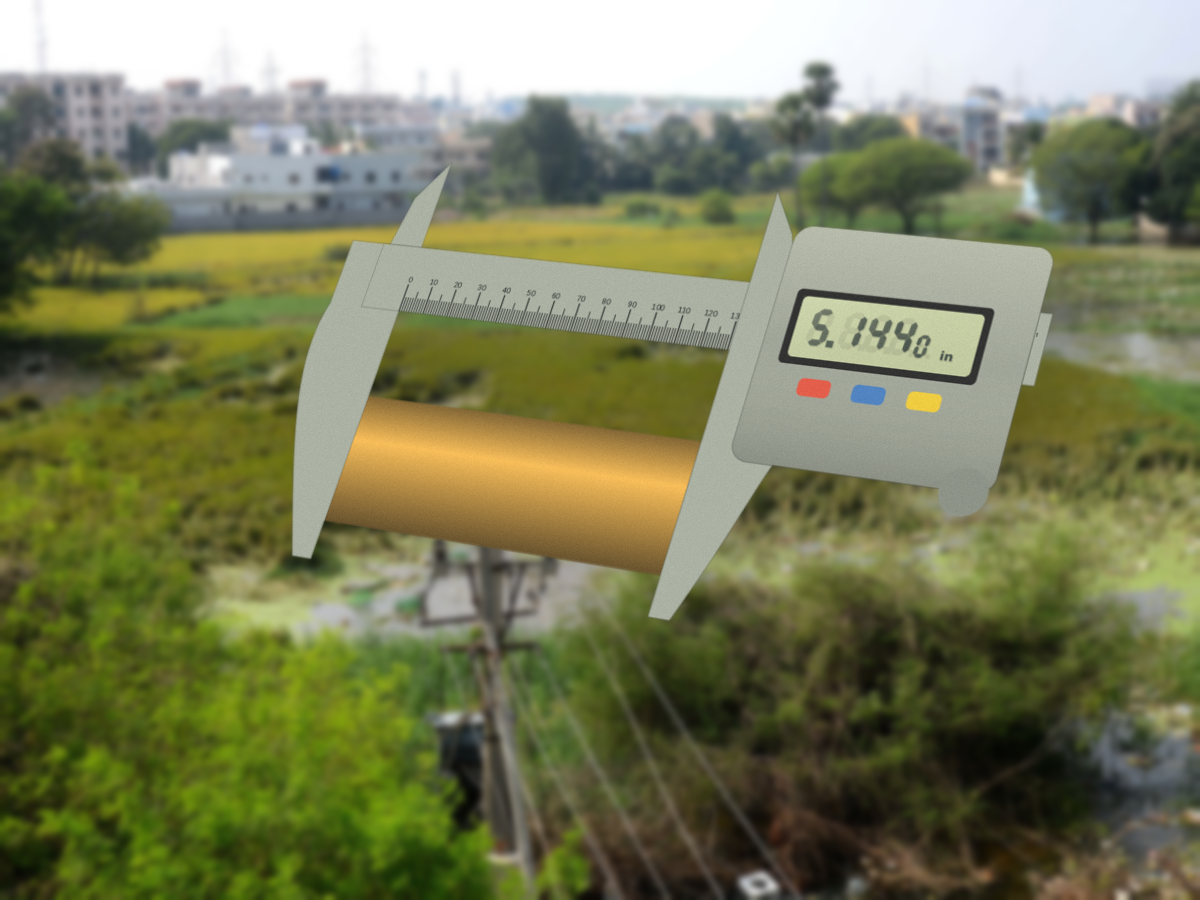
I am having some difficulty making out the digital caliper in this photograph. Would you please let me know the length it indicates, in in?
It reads 5.1440 in
